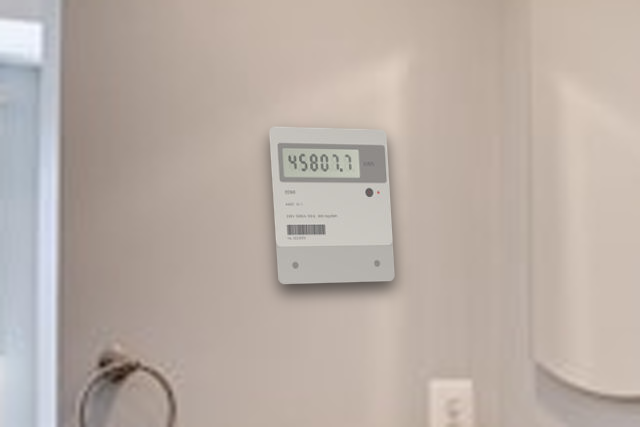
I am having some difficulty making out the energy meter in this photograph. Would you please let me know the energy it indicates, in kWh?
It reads 45807.7 kWh
